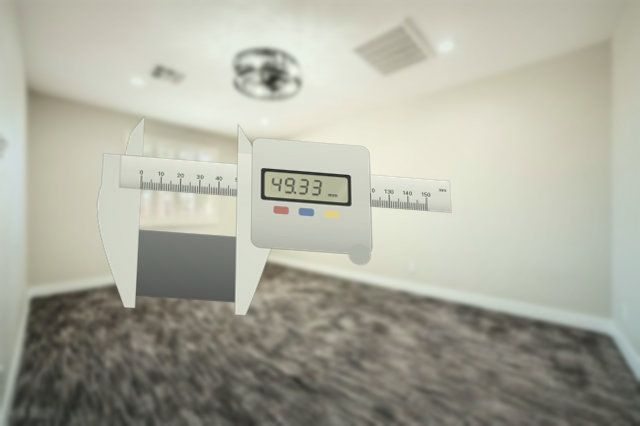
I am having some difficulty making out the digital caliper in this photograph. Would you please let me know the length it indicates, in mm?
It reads 49.33 mm
